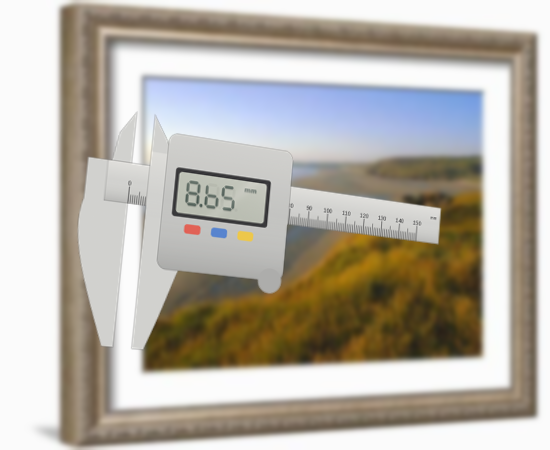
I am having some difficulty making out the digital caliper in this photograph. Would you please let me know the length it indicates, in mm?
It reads 8.65 mm
